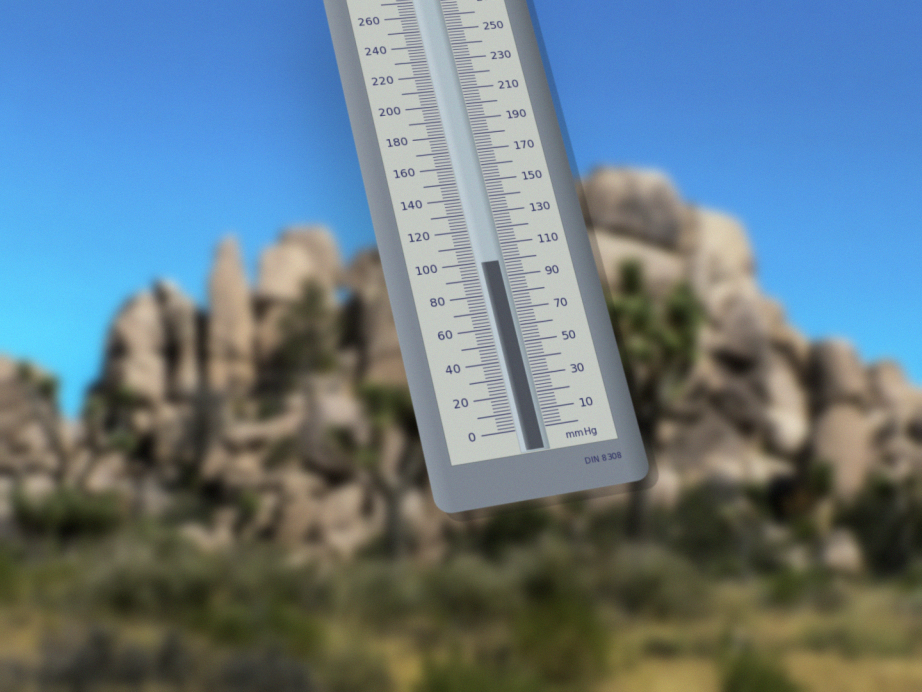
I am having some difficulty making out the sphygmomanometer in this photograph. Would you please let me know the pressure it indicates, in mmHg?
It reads 100 mmHg
